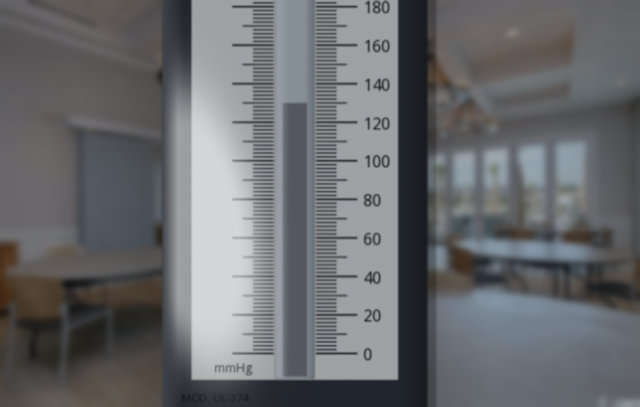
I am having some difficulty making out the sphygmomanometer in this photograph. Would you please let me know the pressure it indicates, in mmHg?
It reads 130 mmHg
